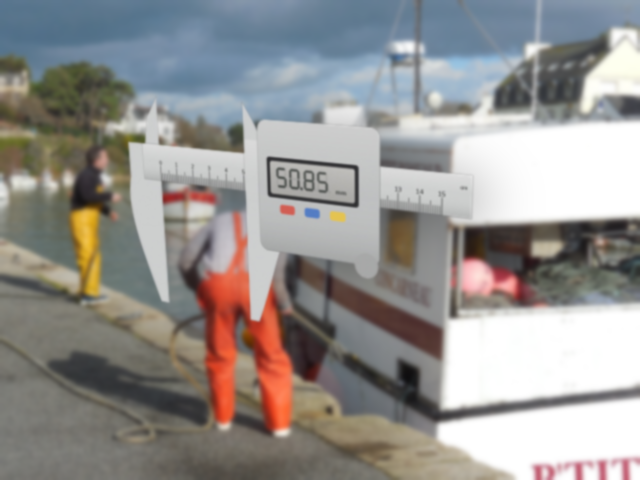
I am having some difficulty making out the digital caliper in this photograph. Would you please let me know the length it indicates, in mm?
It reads 50.85 mm
